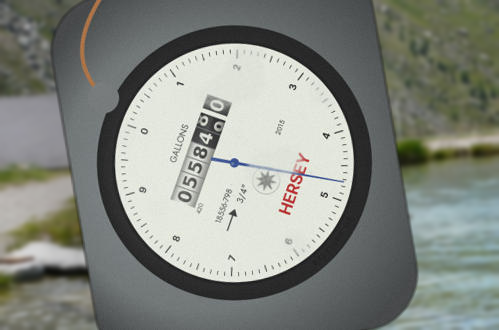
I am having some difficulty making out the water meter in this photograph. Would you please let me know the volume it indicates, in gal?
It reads 558484.7 gal
